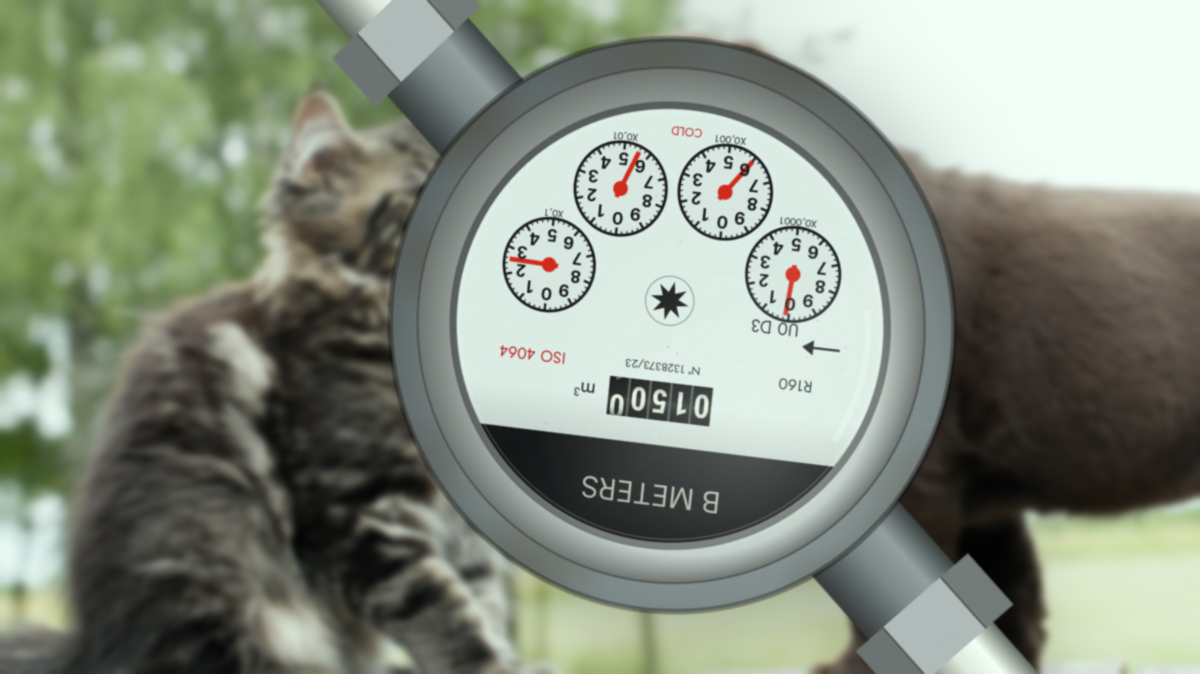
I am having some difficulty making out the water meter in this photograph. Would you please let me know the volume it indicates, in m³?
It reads 1500.2560 m³
